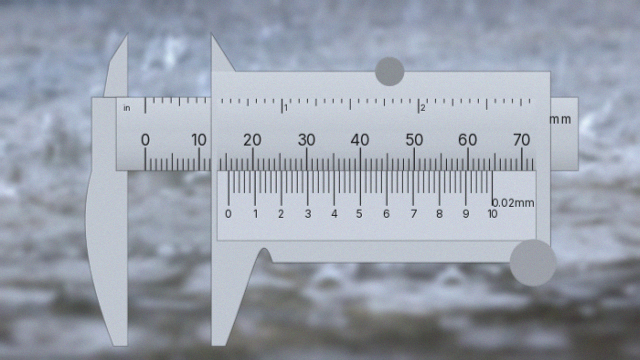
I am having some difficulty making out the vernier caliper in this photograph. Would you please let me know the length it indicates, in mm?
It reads 15.5 mm
